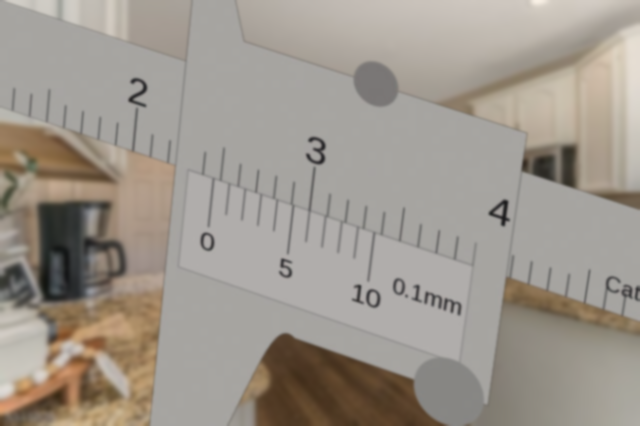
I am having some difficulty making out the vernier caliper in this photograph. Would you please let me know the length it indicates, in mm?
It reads 24.6 mm
